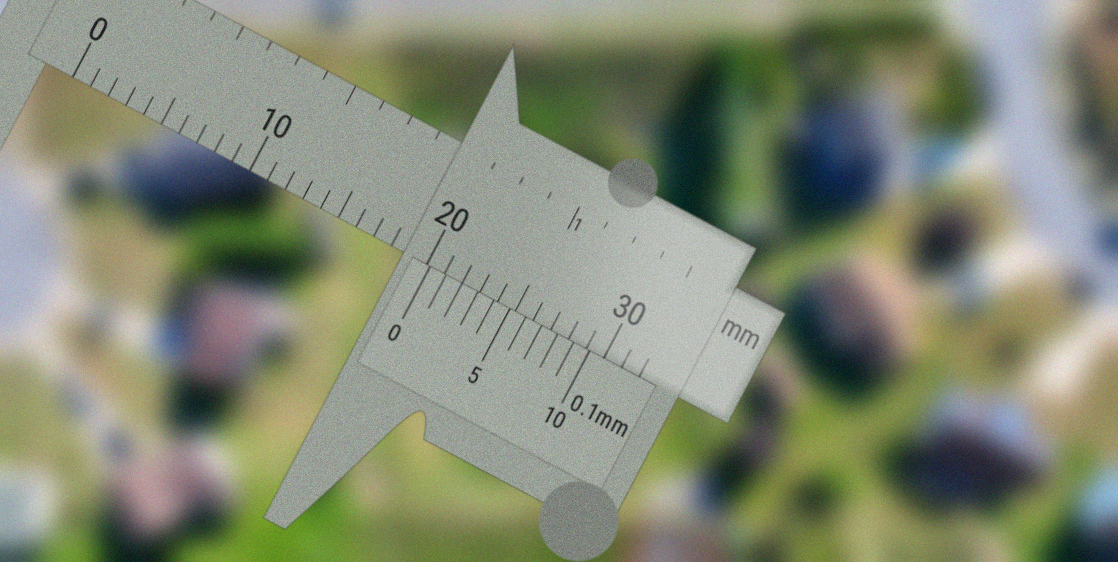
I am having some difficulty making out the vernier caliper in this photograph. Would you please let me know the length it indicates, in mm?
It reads 20.2 mm
